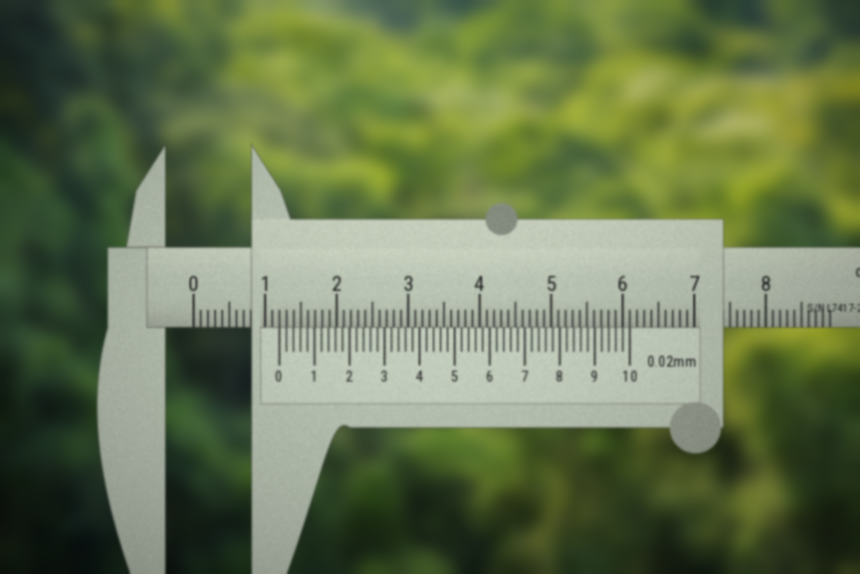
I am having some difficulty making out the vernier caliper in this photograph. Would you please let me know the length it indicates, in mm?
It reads 12.0 mm
